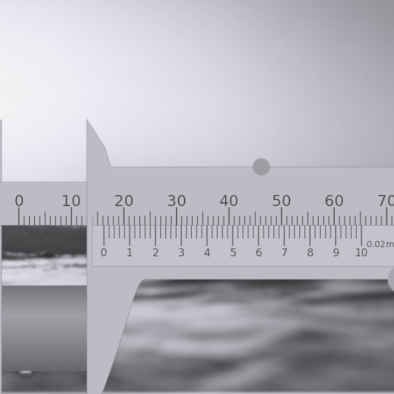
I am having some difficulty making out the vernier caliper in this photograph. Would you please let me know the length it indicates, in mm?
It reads 16.2 mm
